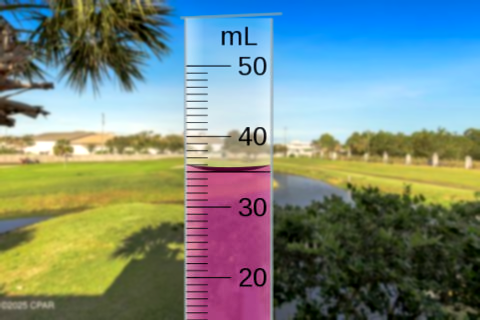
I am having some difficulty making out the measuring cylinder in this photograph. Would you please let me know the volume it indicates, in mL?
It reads 35 mL
